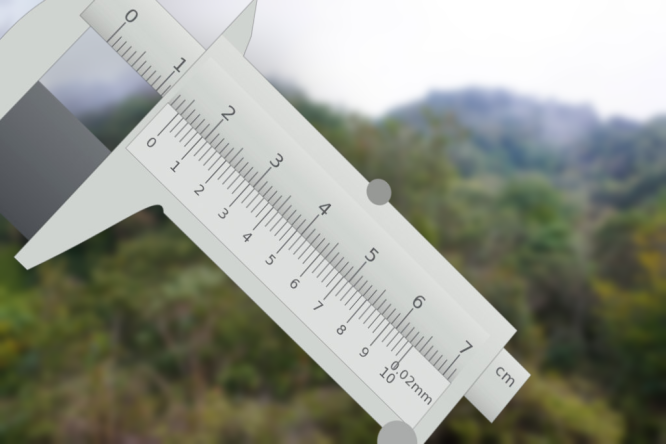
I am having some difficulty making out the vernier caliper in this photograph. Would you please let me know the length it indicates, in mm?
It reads 14.6 mm
